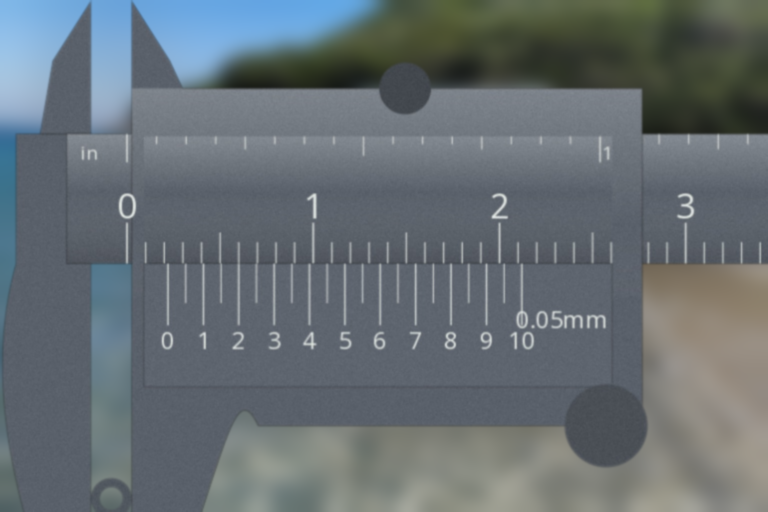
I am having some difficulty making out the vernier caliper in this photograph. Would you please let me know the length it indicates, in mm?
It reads 2.2 mm
